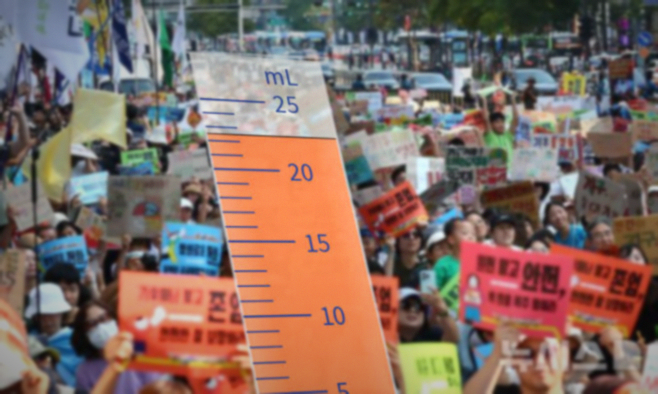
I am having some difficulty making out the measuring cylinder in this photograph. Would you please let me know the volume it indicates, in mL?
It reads 22.5 mL
